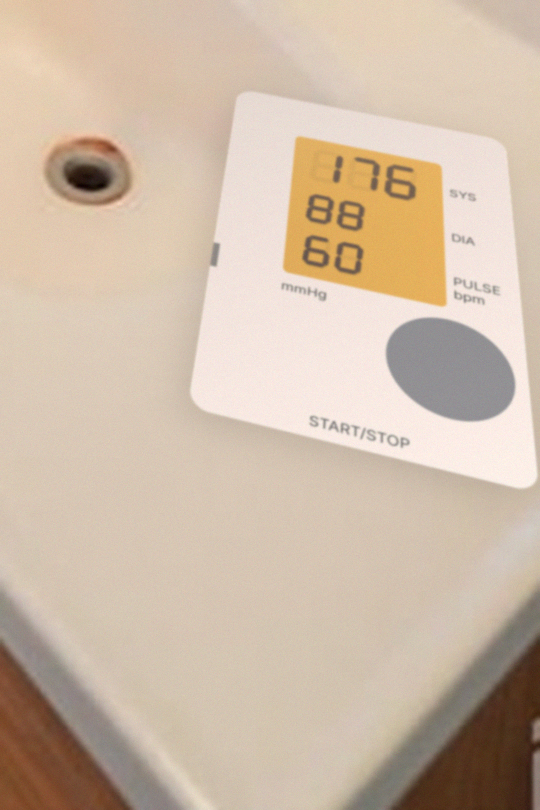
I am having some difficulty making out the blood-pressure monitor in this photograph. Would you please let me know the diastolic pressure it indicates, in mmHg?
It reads 88 mmHg
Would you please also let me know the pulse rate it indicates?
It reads 60 bpm
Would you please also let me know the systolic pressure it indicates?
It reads 176 mmHg
